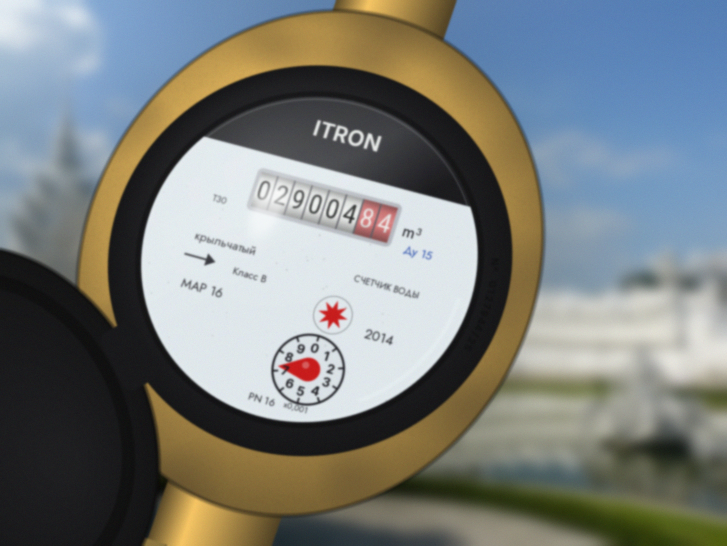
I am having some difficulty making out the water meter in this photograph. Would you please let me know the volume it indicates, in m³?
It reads 29004.847 m³
